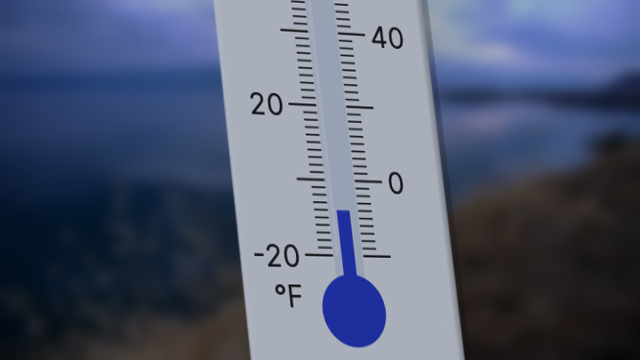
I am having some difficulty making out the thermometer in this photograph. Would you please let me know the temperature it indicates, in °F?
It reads -8 °F
